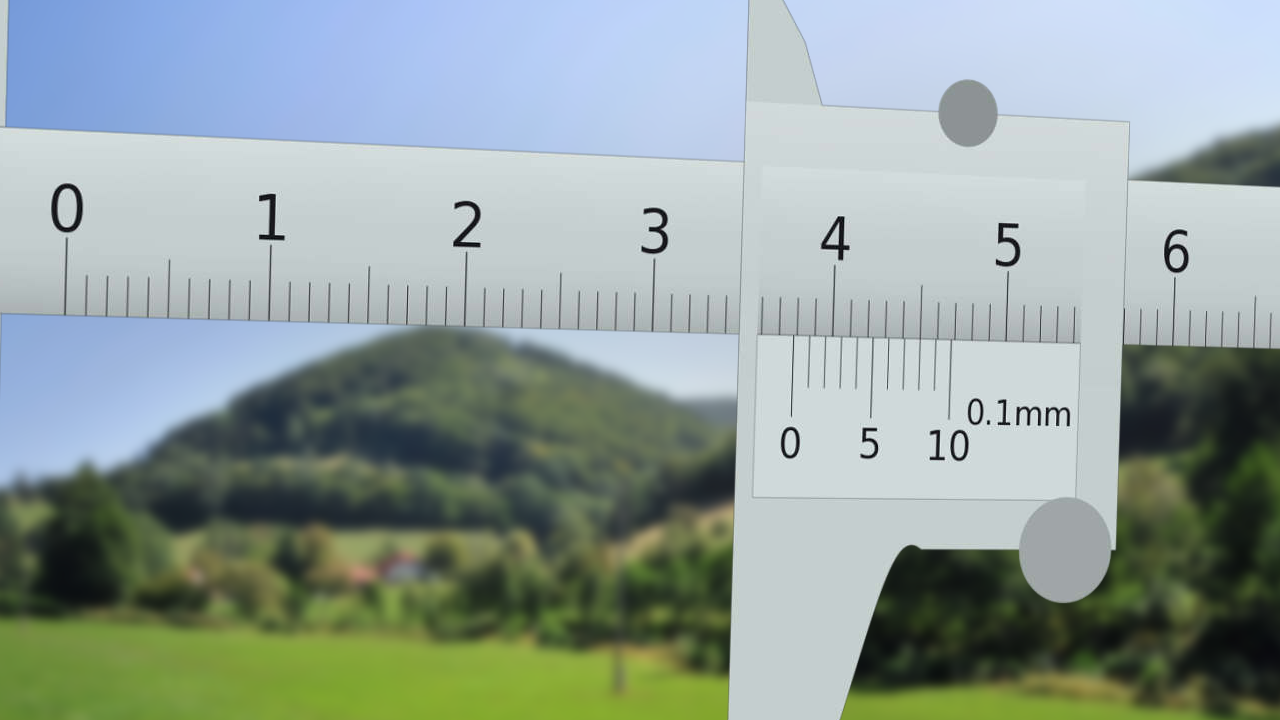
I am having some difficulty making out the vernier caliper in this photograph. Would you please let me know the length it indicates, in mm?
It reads 37.8 mm
